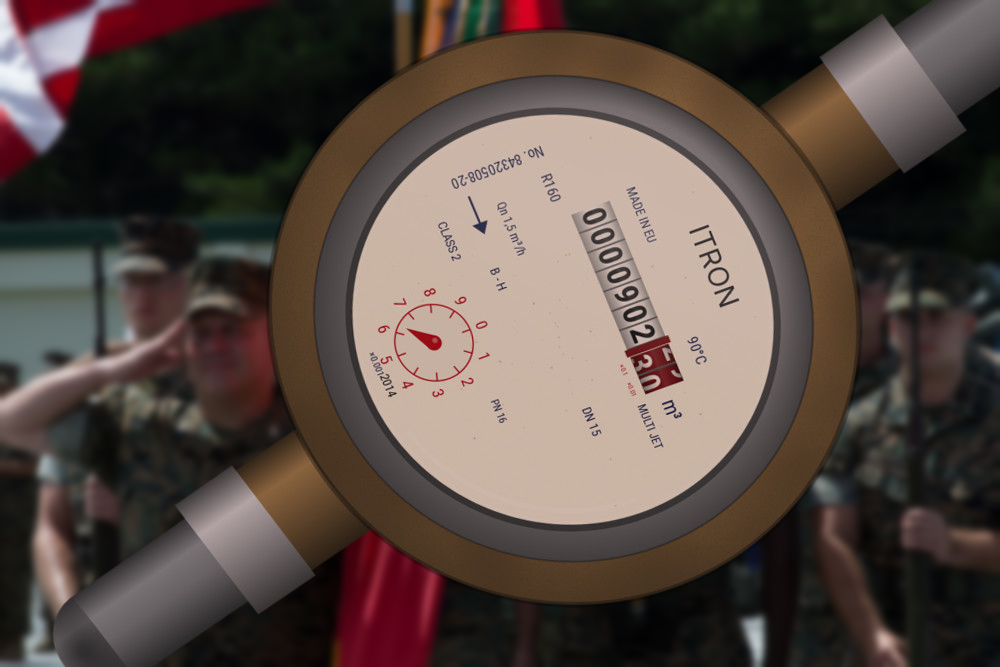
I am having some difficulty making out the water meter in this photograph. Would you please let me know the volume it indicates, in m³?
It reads 902.296 m³
